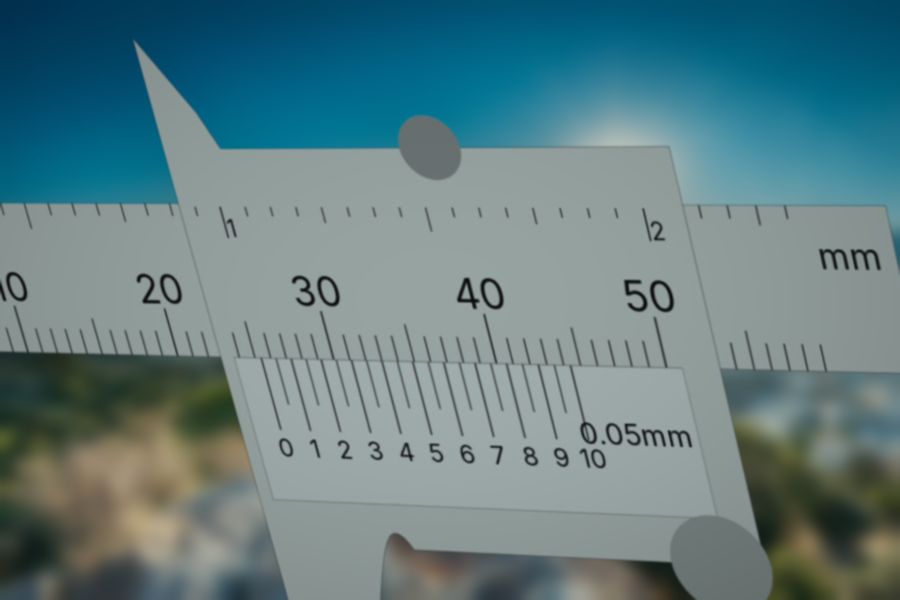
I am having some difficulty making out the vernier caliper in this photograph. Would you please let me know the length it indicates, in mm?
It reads 25.4 mm
